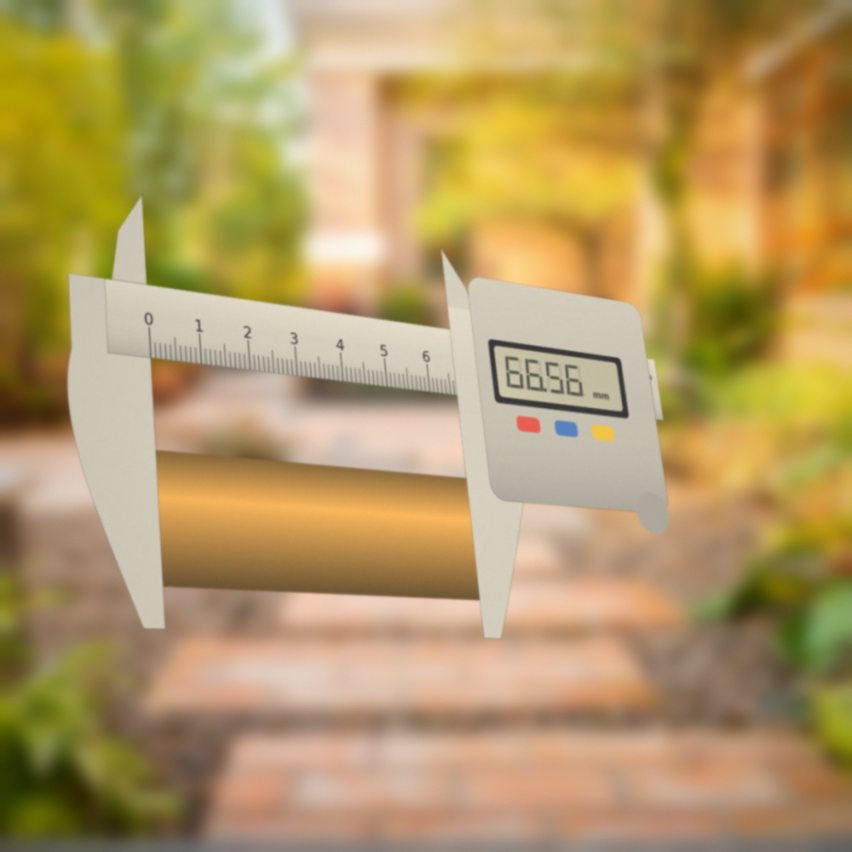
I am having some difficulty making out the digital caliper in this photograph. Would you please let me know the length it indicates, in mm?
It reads 66.56 mm
